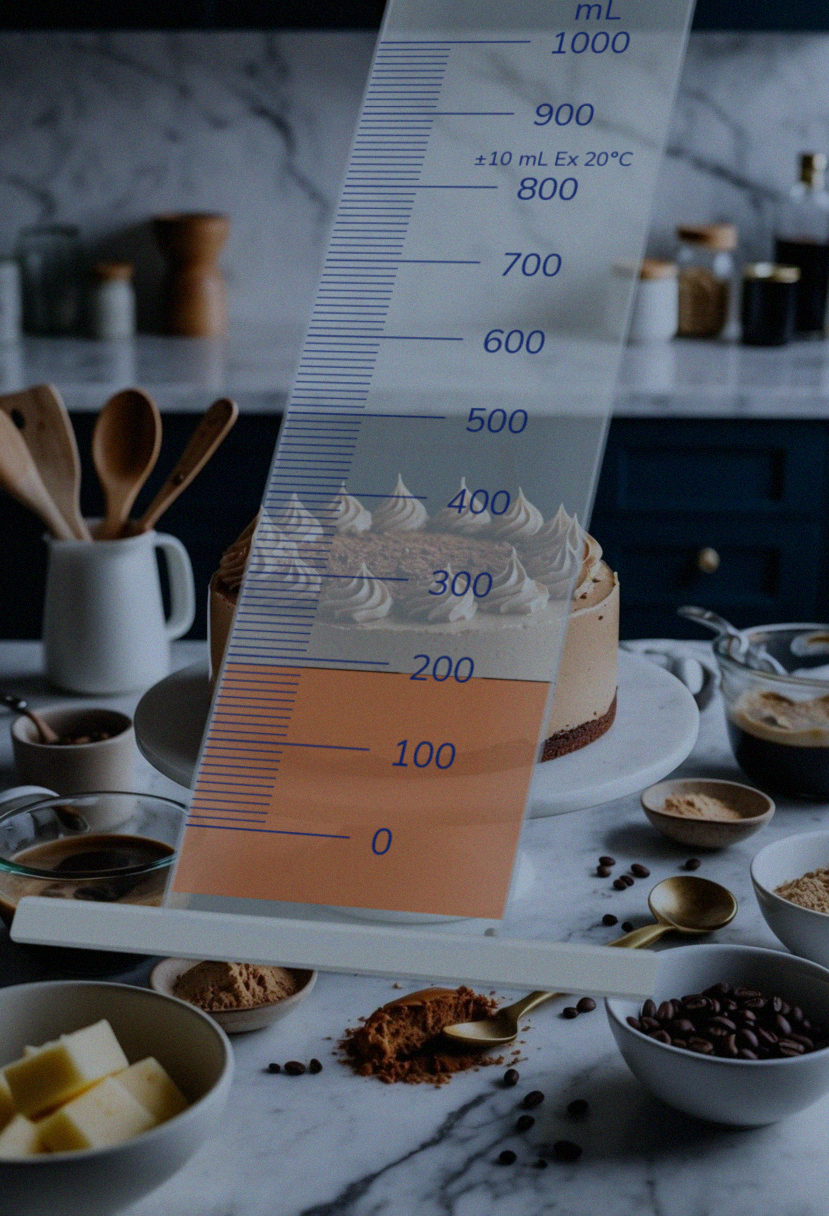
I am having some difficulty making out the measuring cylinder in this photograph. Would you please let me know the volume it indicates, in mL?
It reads 190 mL
